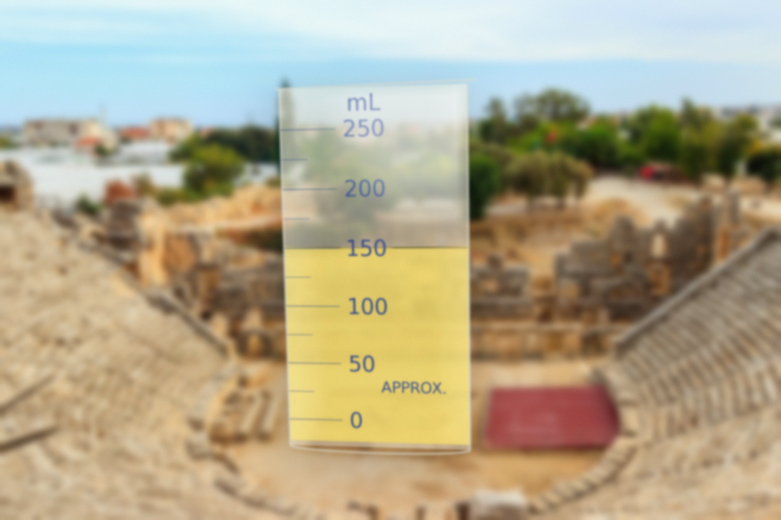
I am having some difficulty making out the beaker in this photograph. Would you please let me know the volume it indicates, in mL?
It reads 150 mL
